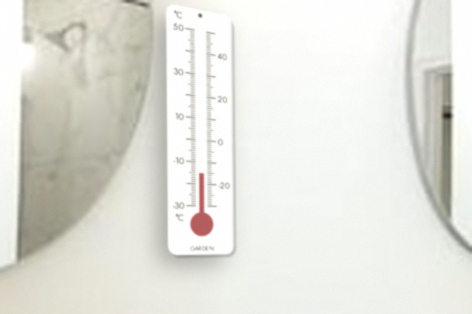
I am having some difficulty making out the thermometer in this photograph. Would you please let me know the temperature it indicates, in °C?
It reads -15 °C
